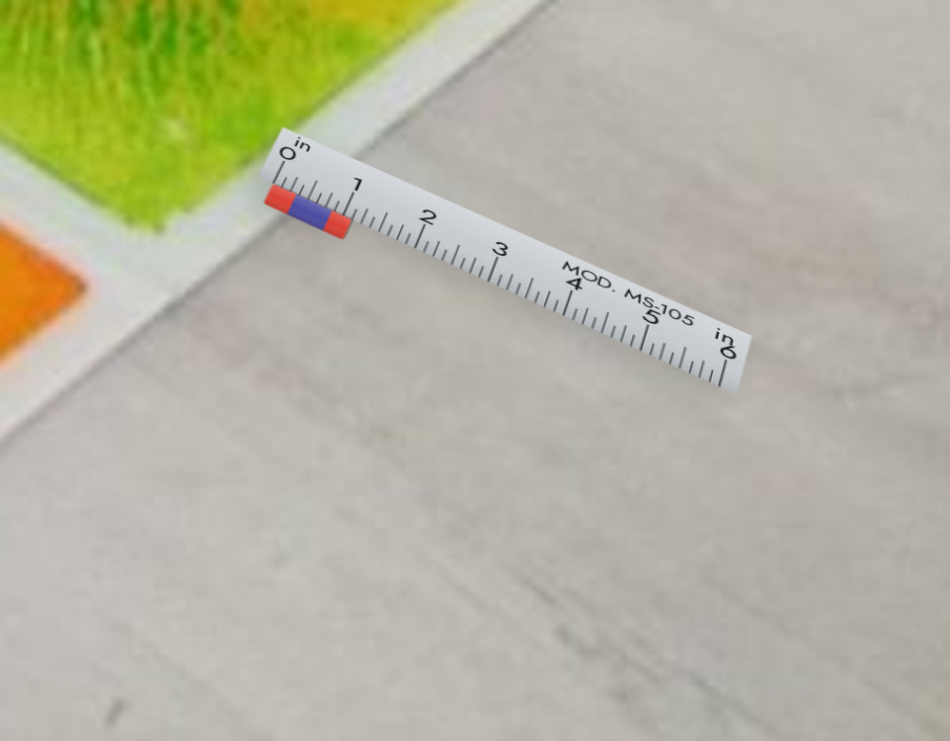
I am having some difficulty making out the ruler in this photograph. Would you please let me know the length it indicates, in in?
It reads 1.125 in
